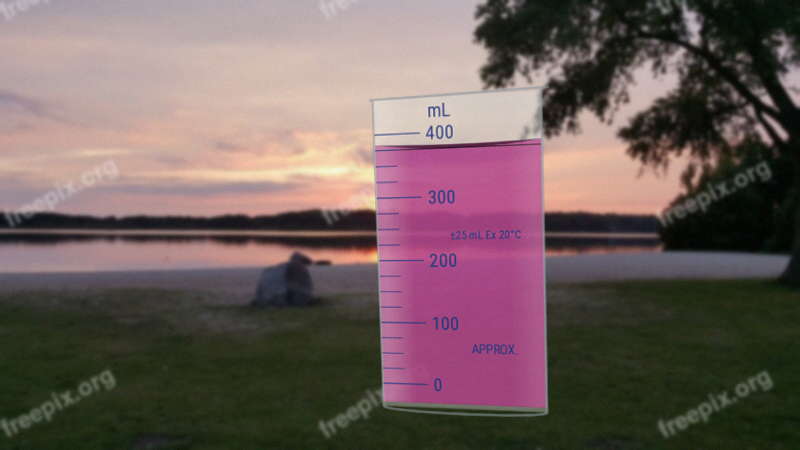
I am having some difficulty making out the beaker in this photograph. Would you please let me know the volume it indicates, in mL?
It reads 375 mL
